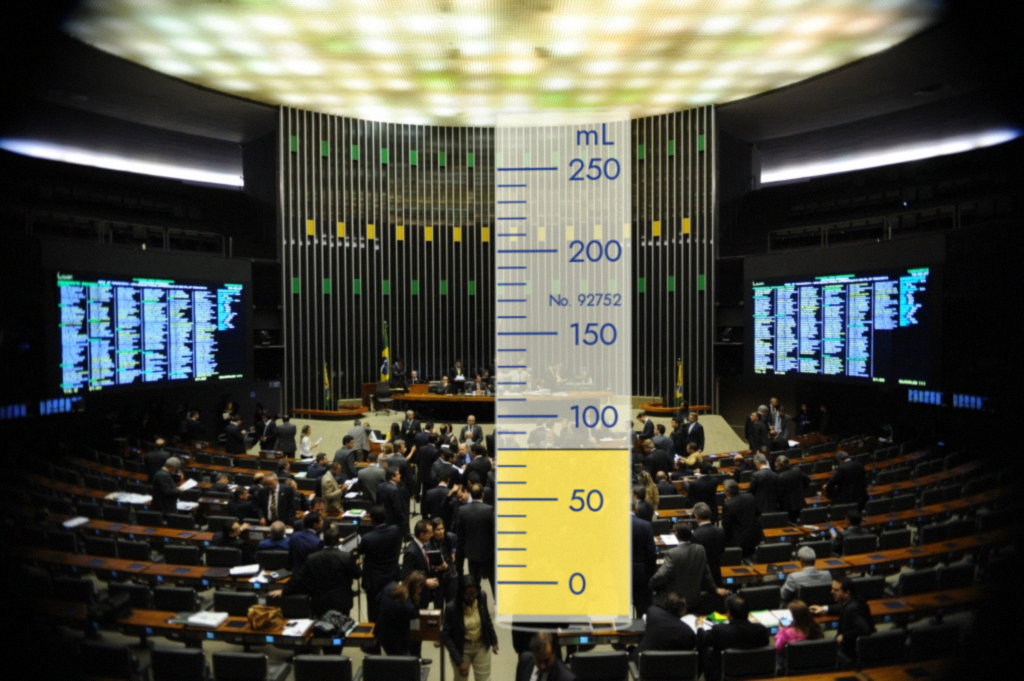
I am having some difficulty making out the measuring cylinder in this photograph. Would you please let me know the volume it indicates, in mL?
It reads 80 mL
